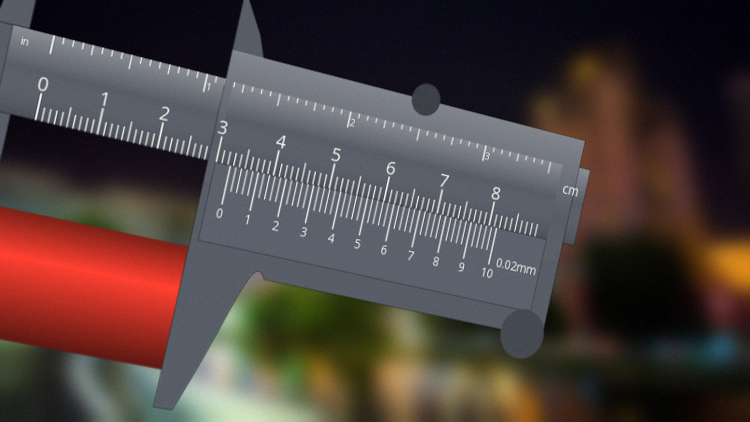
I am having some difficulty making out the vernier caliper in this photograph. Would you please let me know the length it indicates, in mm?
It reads 32.5 mm
